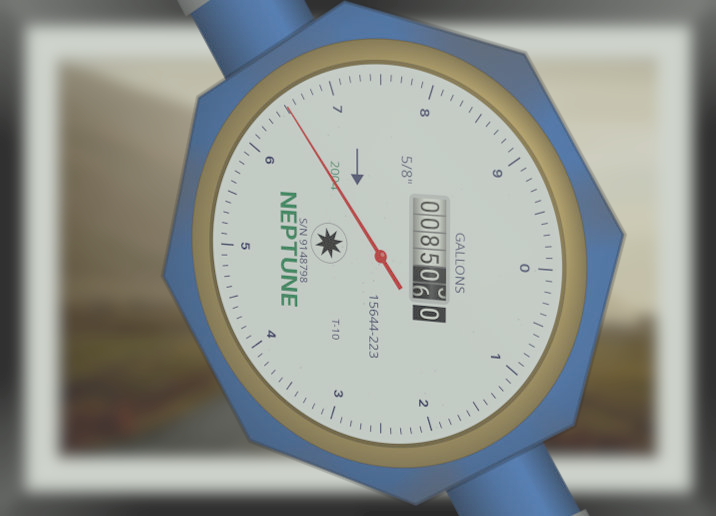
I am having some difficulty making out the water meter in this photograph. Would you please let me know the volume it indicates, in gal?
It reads 85056.5 gal
